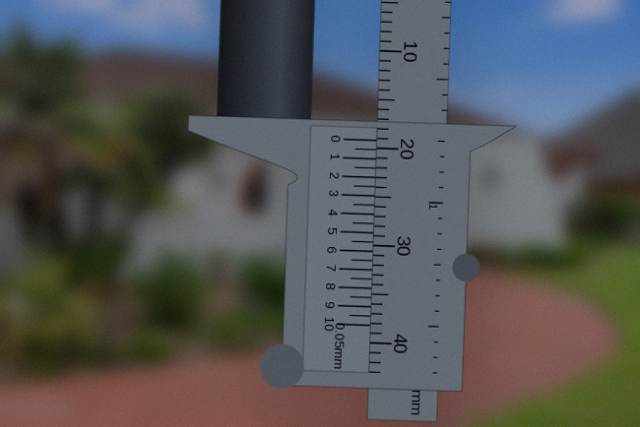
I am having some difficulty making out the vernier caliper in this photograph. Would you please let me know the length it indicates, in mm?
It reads 19.2 mm
